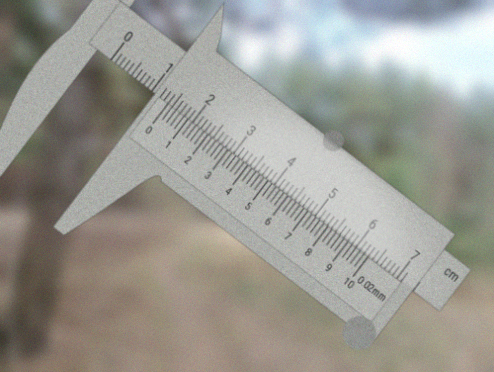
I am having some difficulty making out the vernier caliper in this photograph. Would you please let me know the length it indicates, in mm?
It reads 14.0 mm
